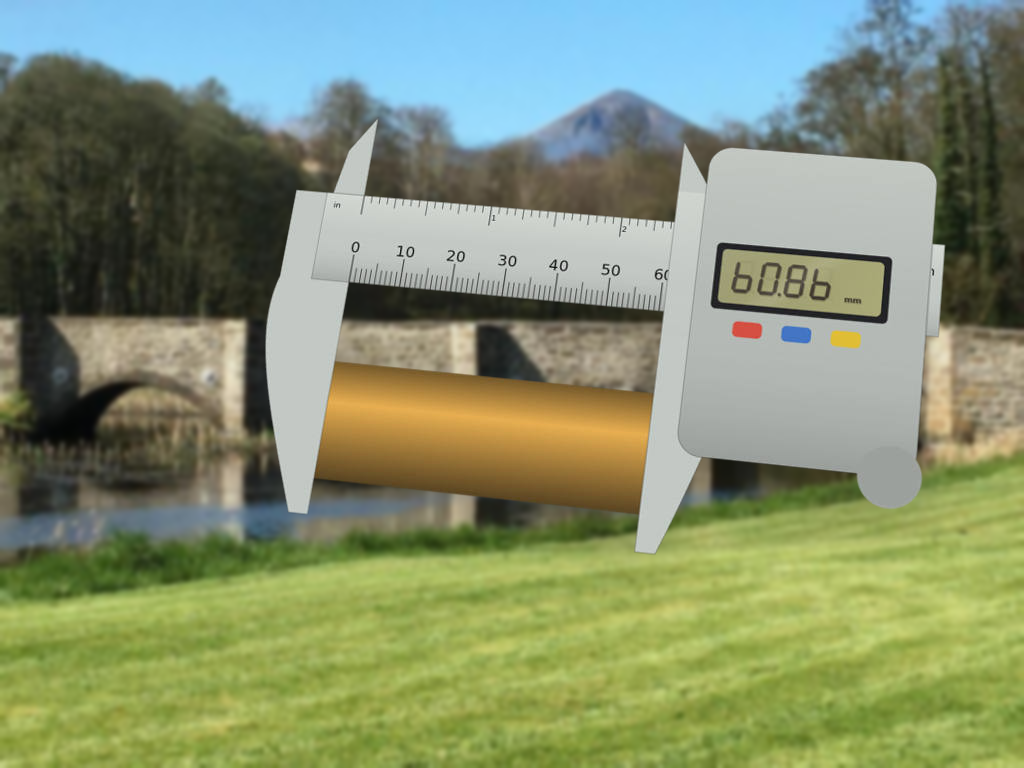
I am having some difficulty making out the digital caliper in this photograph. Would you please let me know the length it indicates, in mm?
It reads 60.86 mm
